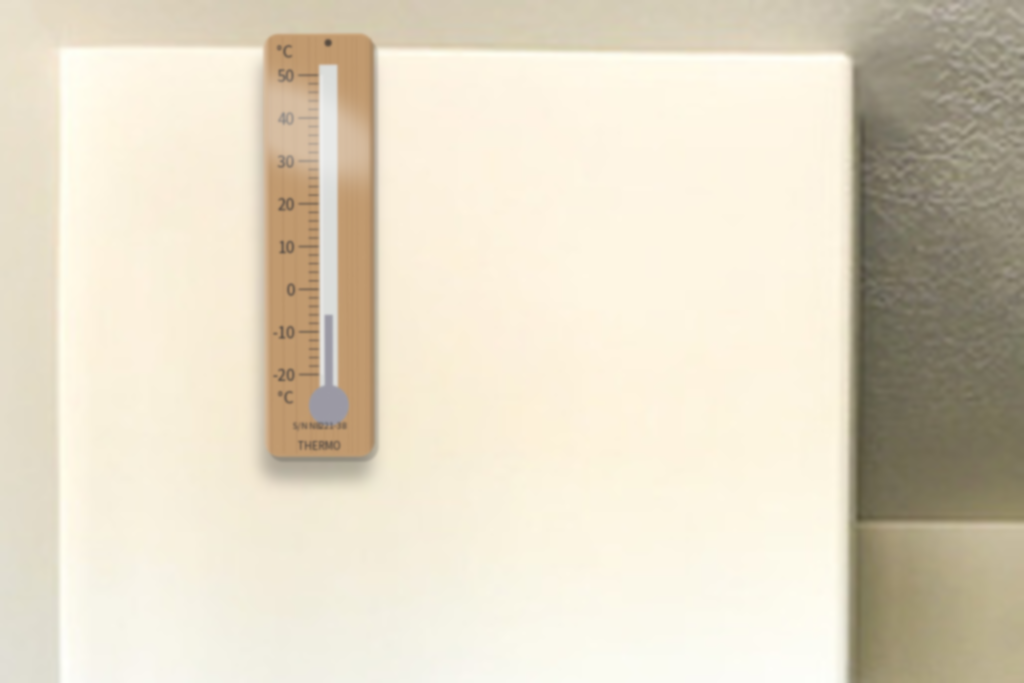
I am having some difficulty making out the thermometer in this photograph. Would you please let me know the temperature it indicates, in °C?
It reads -6 °C
